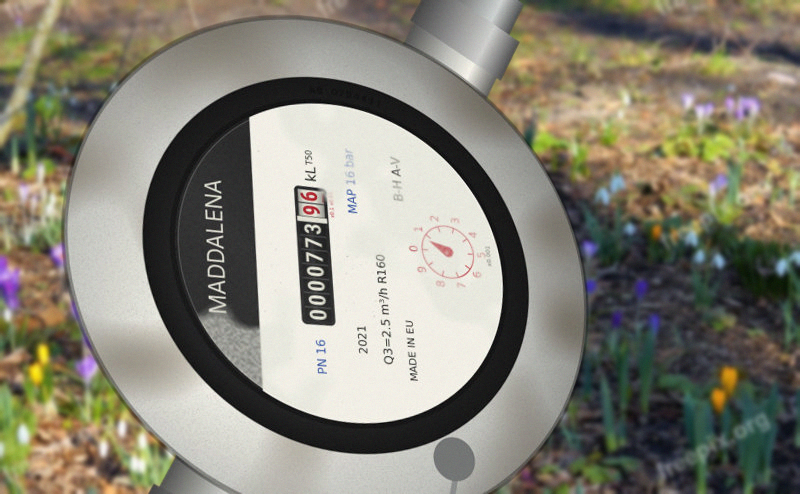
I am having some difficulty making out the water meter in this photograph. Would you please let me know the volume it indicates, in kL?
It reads 773.960 kL
